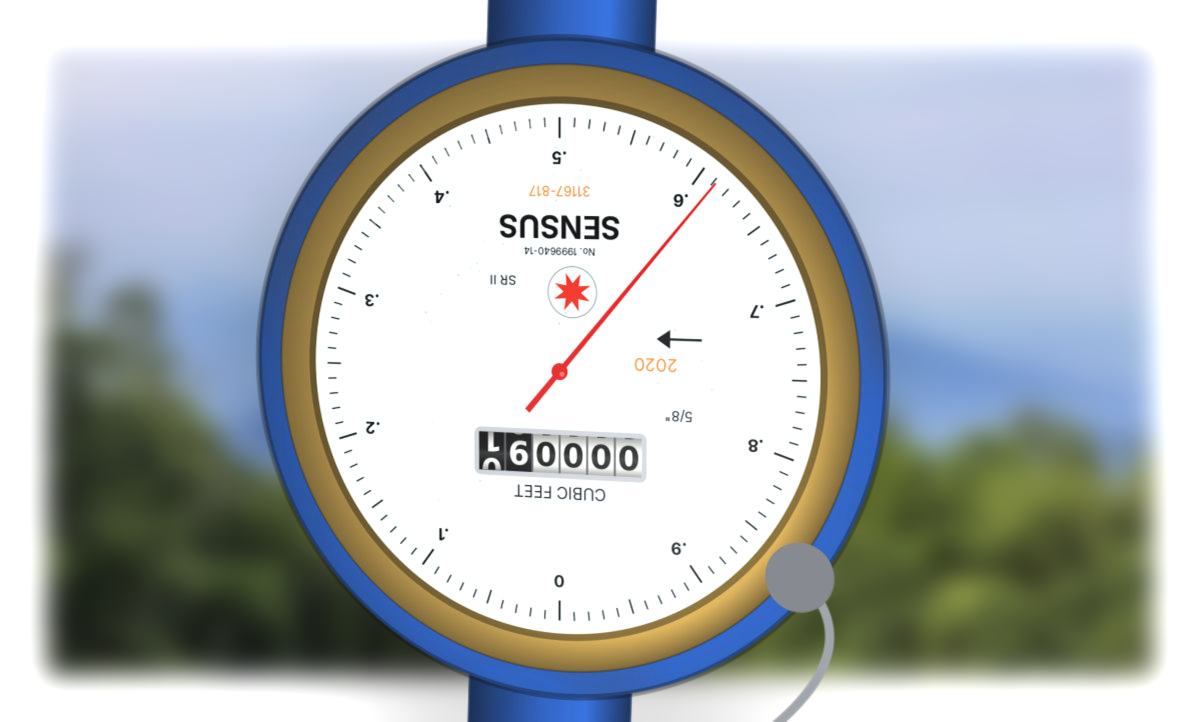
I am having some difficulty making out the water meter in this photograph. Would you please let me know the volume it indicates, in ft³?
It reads 90.61 ft³
